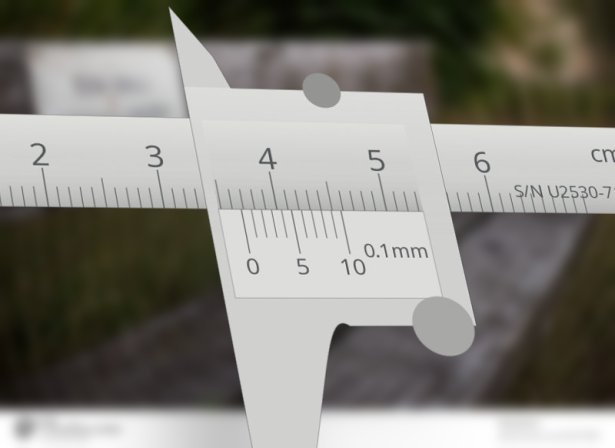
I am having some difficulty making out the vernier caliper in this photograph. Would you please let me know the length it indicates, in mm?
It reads 36.8 mm
